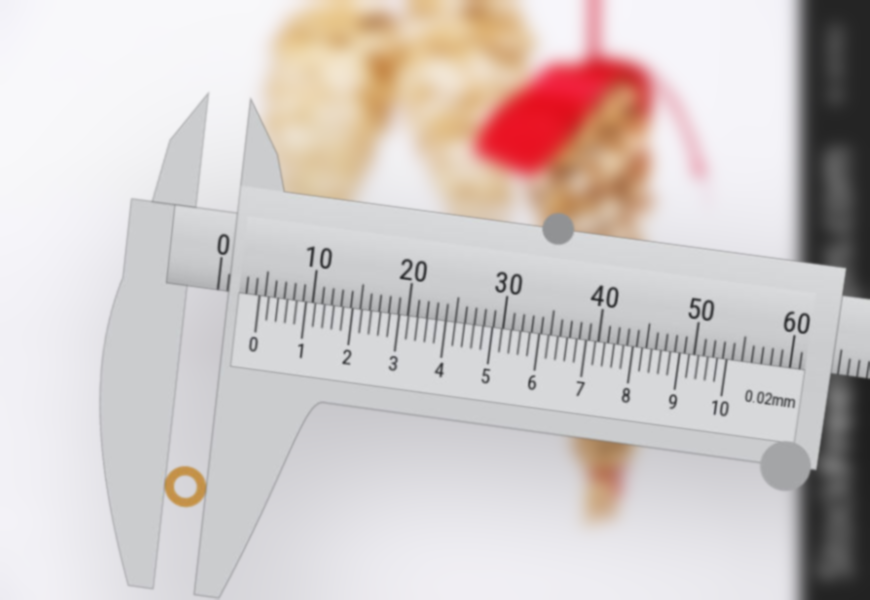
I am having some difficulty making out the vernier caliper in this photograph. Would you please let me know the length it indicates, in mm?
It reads 4.4 mm
